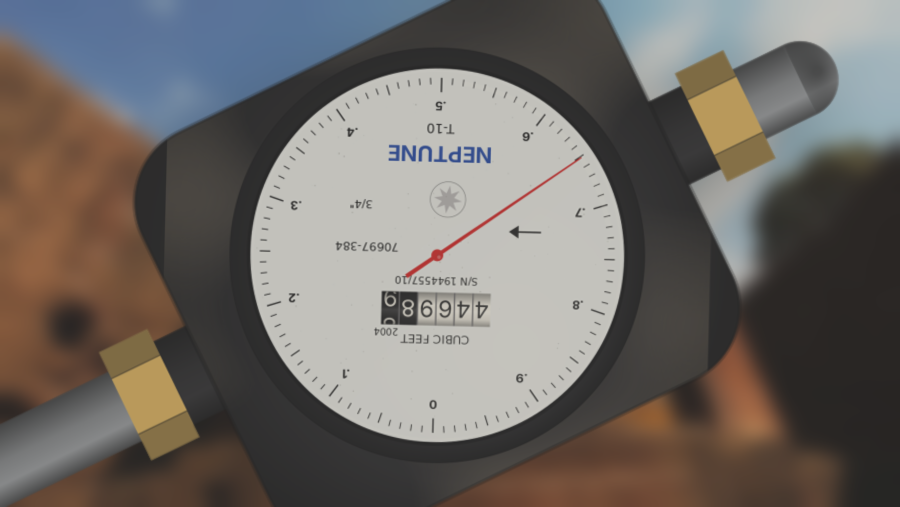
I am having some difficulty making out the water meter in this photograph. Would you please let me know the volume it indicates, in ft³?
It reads 446988.65 ft³
